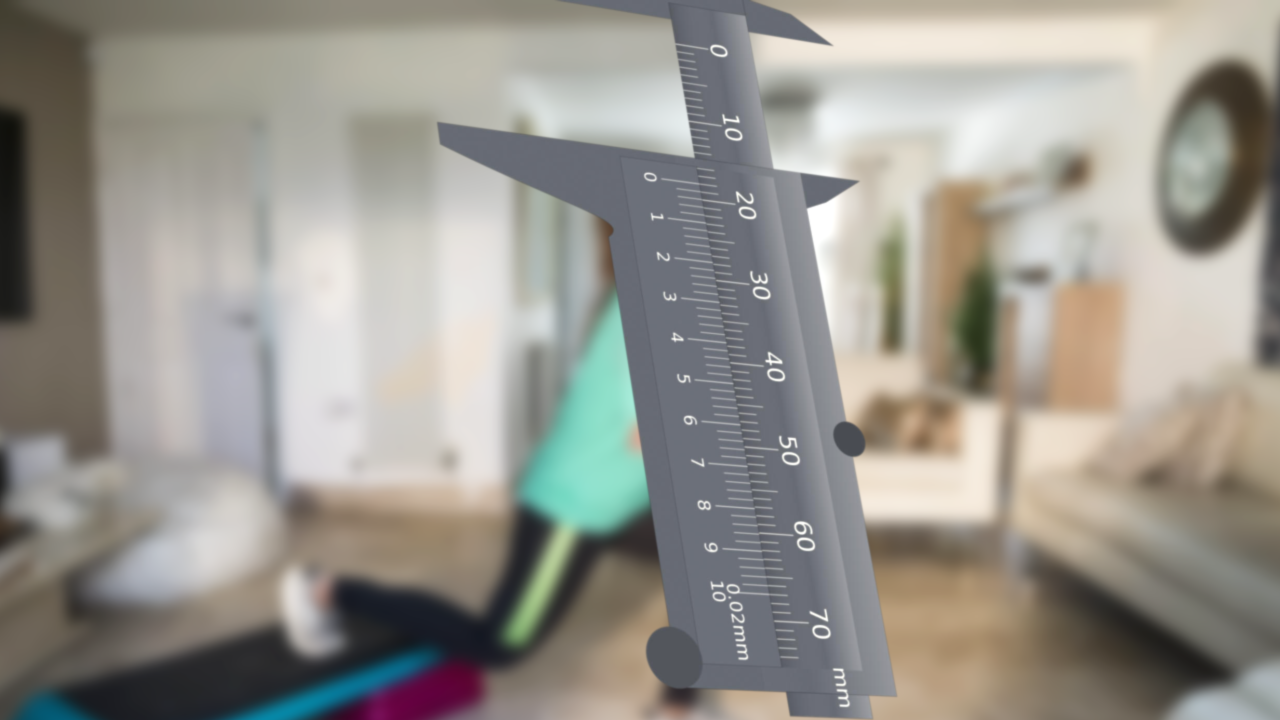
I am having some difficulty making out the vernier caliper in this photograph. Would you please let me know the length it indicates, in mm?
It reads 18.0 mm
